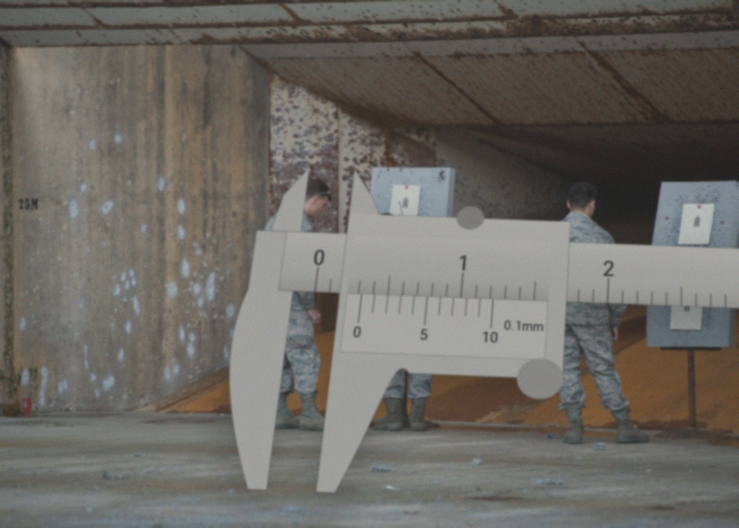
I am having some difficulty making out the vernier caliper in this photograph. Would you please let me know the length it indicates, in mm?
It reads 3.2 mm
